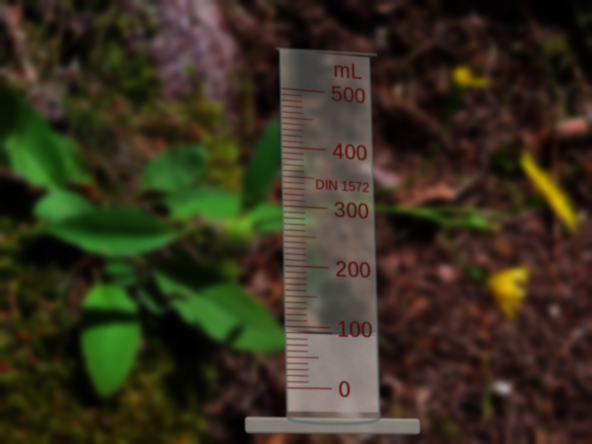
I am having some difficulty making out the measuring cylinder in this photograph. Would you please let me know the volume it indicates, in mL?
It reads 90 mL
